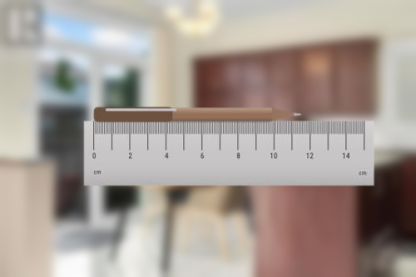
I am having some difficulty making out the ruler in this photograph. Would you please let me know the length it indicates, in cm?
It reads 11.5 cm
